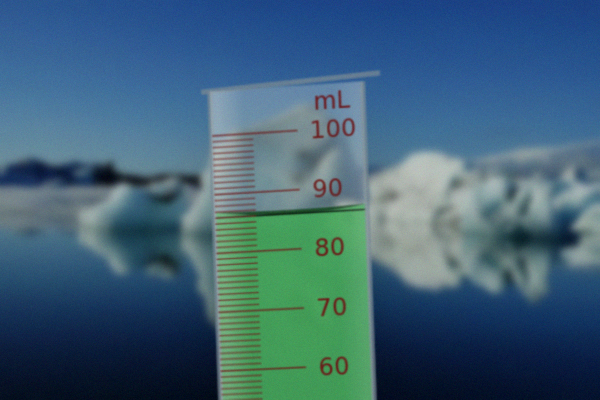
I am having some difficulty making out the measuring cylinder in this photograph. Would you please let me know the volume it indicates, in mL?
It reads 86 mL
